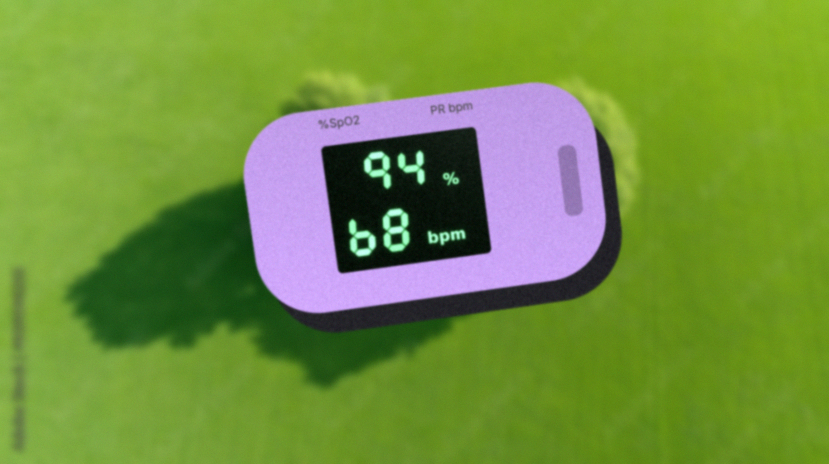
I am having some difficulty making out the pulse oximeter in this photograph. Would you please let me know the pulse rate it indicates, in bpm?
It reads 68 bpm
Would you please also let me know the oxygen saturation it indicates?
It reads 94 %
